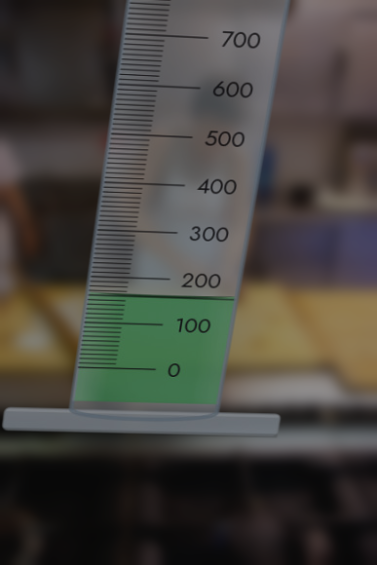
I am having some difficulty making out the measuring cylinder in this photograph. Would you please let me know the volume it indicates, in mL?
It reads 160 mL
